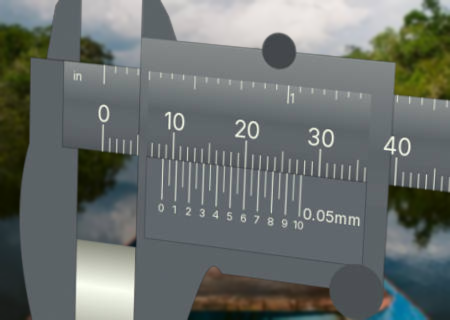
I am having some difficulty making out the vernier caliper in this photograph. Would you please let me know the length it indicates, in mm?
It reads 8.6 mm
